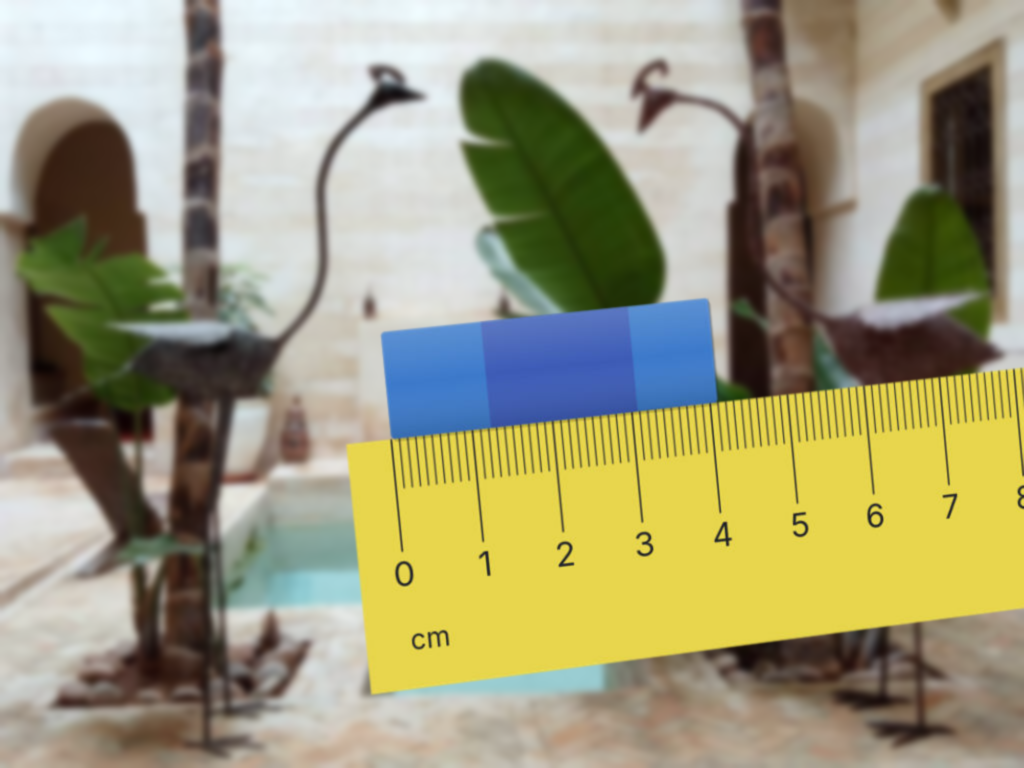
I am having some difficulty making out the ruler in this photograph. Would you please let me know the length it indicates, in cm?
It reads 4.1 cm
